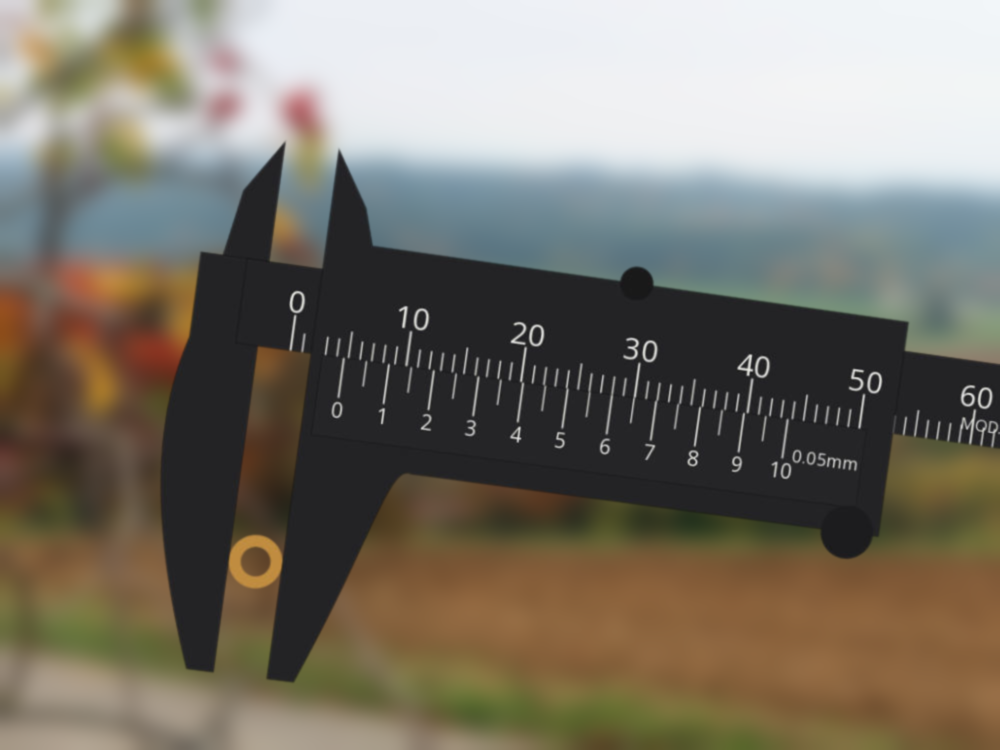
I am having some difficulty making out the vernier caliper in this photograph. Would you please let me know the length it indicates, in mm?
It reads 4.6 mm
